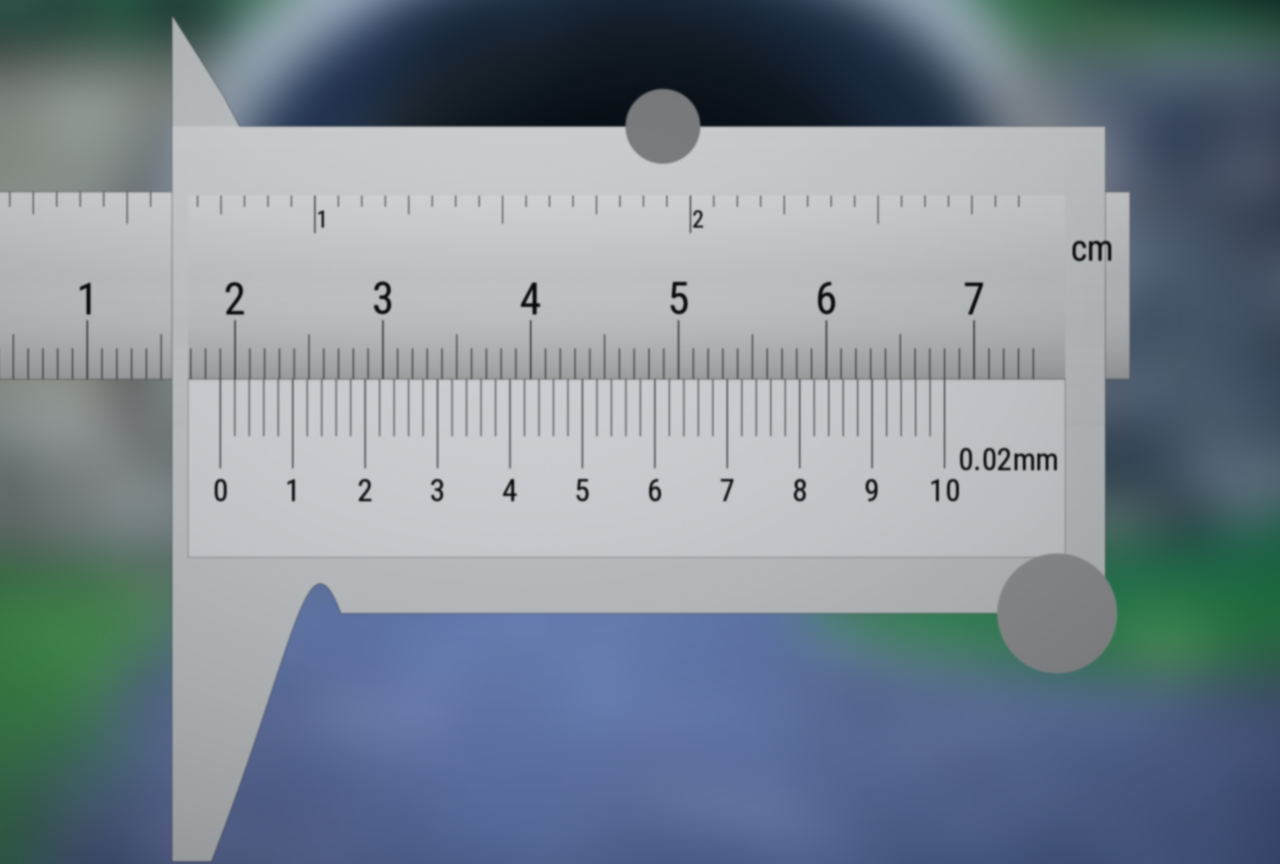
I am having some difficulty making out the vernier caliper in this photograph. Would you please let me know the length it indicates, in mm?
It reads 19.0 mm
